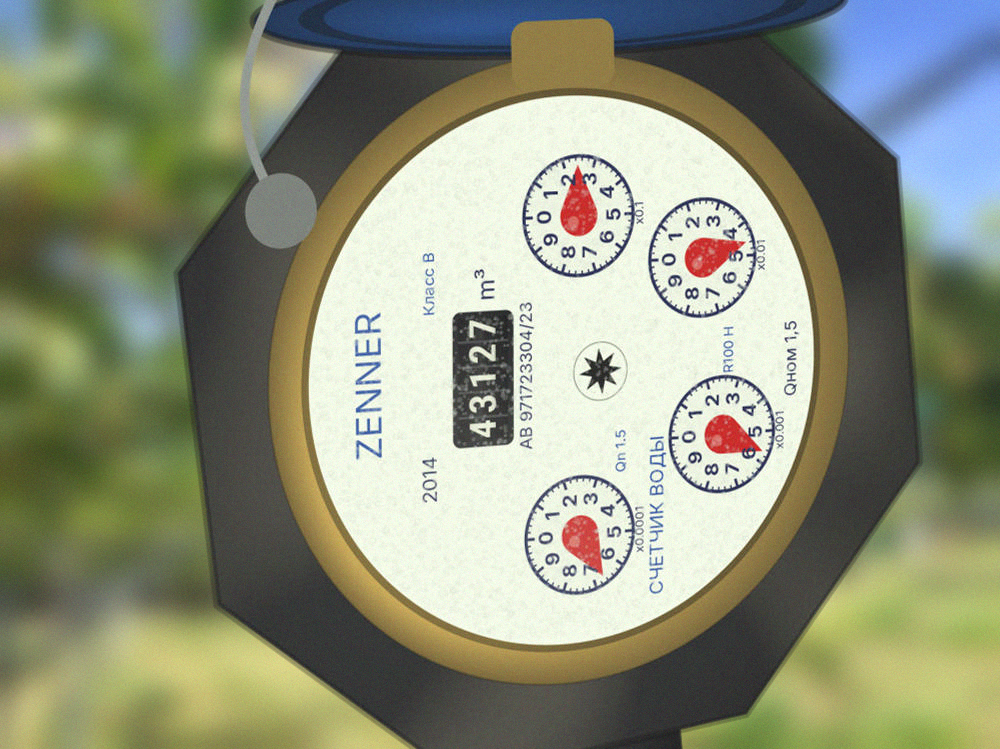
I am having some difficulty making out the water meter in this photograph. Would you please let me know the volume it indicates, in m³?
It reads 43127.2456 m³
